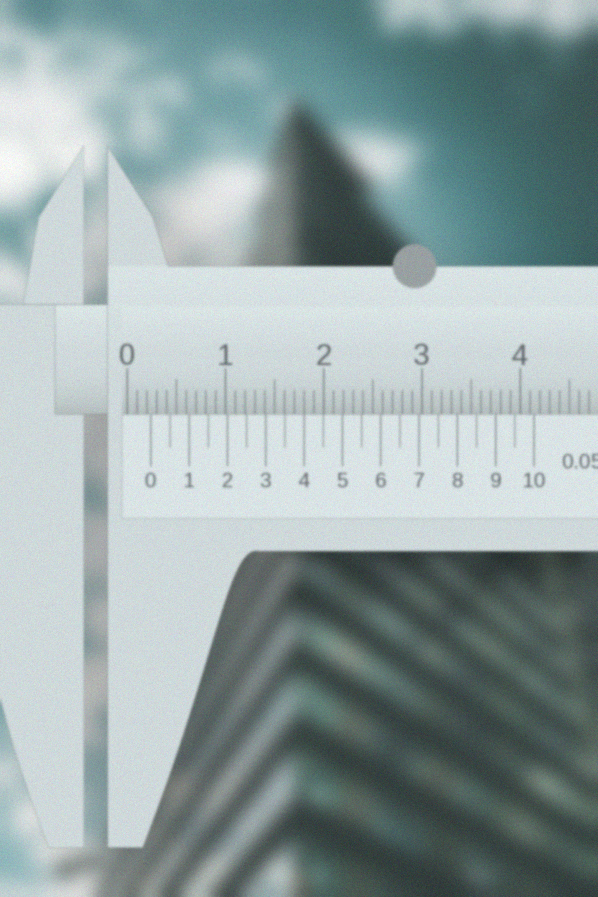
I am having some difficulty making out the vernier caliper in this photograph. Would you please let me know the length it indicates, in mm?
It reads 2.4 mm
